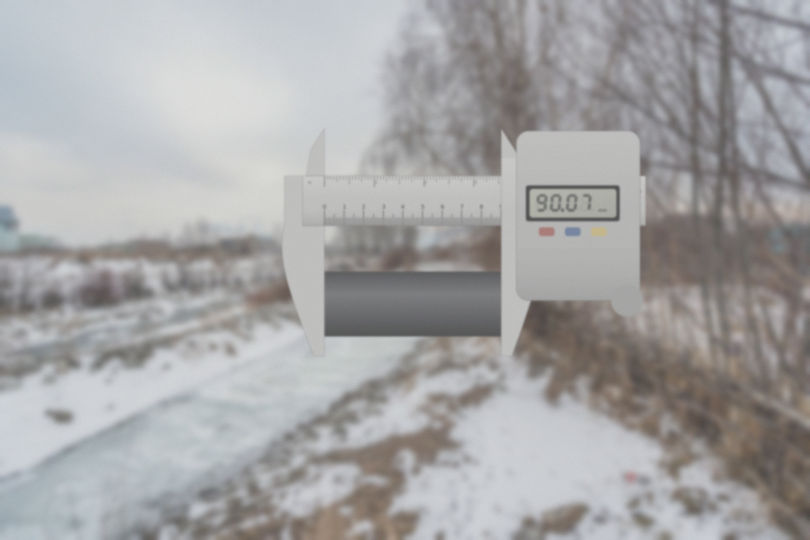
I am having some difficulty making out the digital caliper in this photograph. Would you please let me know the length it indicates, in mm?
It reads 90.07 mm
